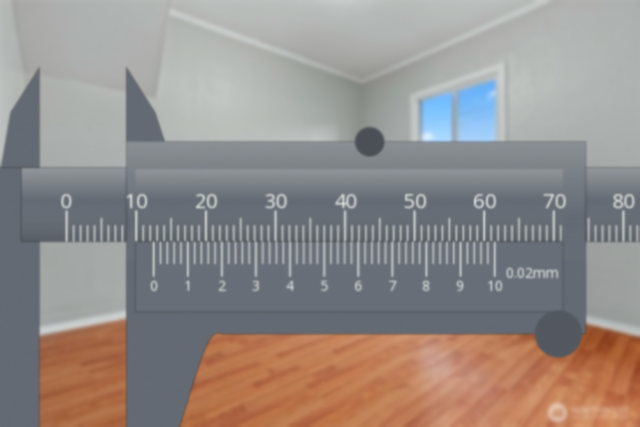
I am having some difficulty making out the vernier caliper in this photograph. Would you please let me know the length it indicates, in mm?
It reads 12.5 mm
